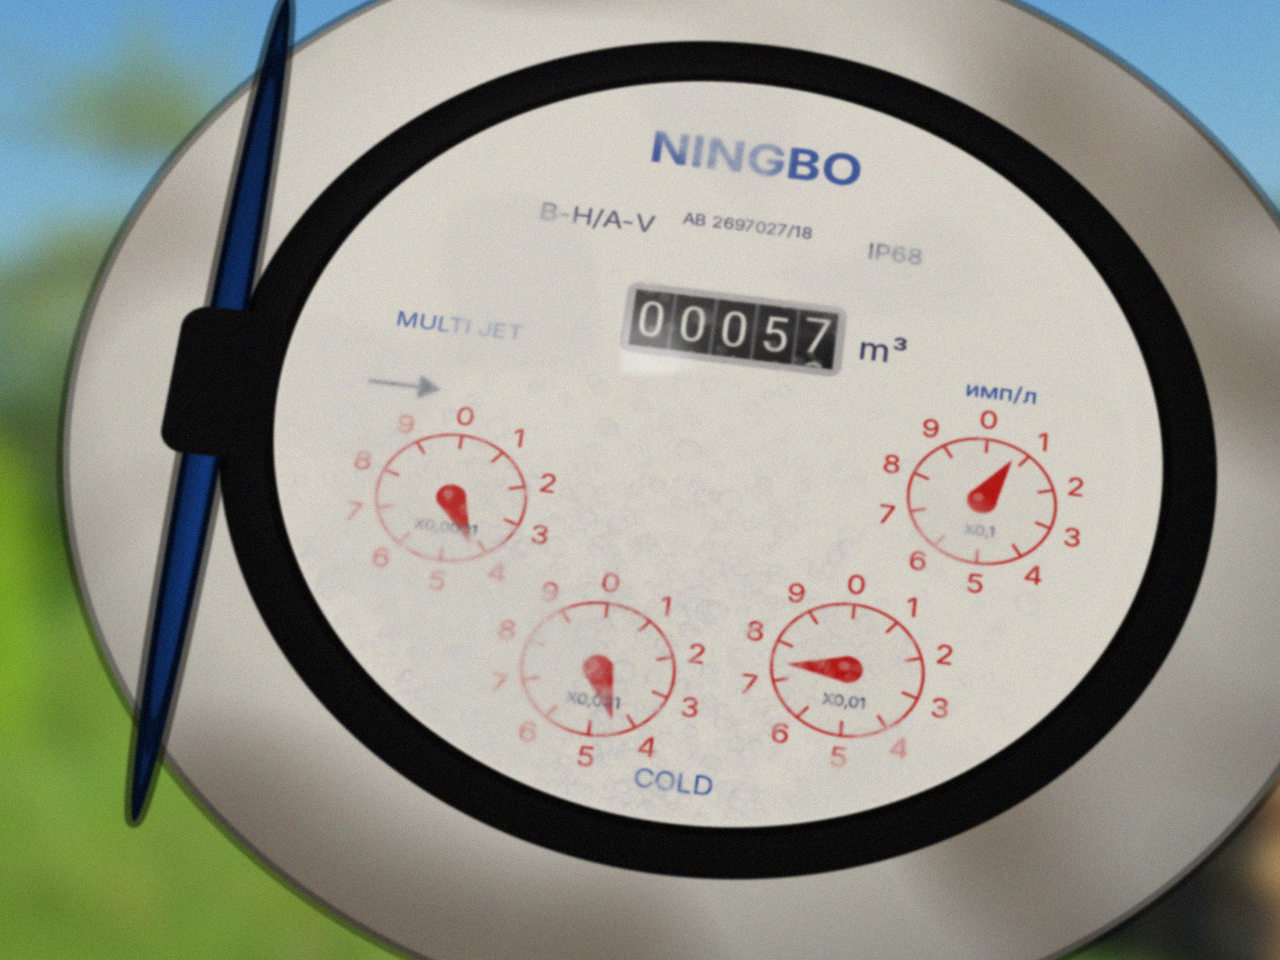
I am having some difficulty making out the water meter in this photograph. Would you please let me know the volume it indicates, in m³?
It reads 57.0744 m³
